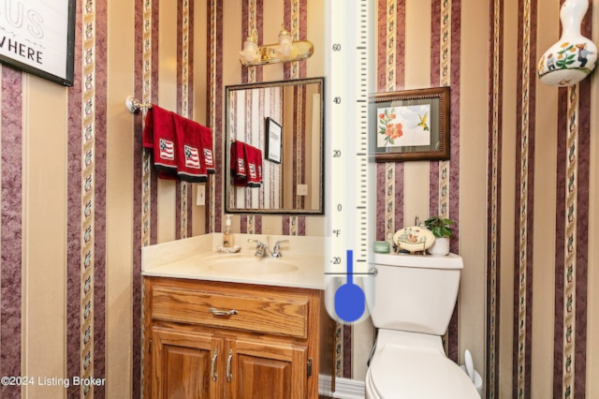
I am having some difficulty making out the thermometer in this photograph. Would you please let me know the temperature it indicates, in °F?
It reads -16 °F
